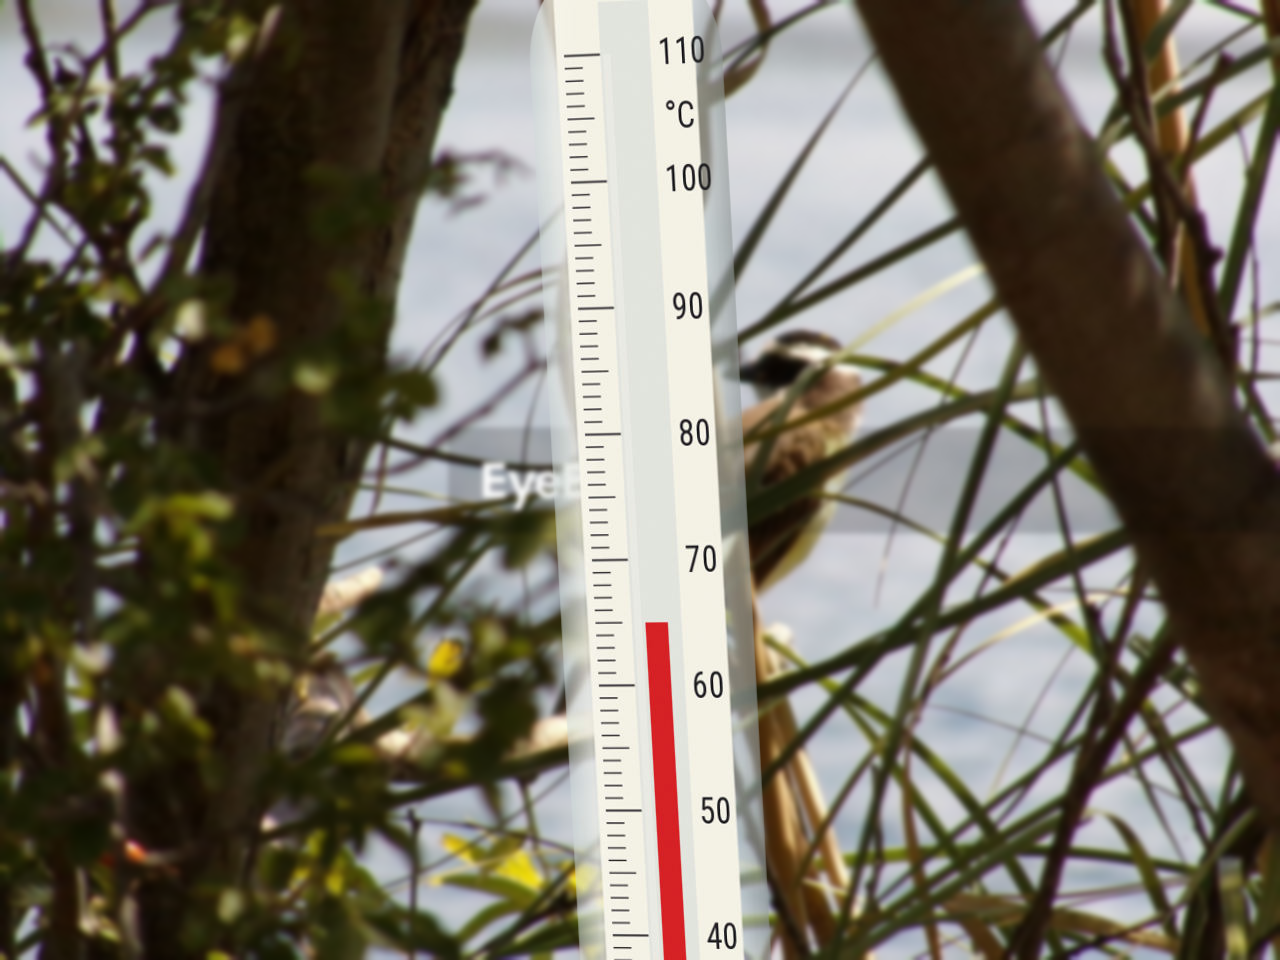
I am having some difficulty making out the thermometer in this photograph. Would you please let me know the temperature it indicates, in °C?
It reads 65 °C
